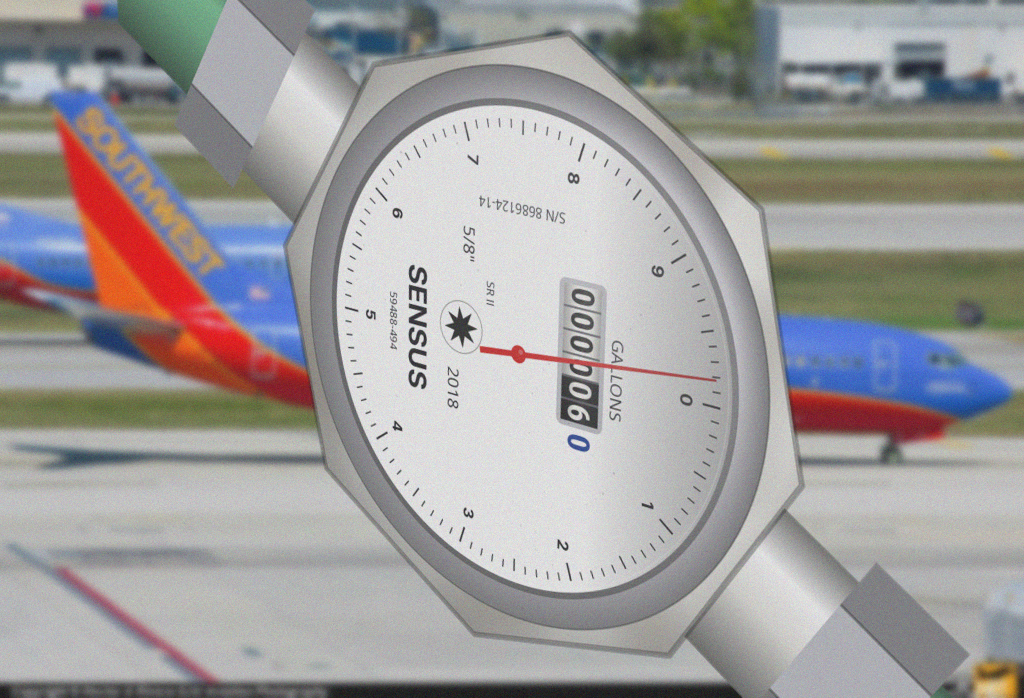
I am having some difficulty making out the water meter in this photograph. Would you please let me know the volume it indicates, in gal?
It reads 59.8 gal
